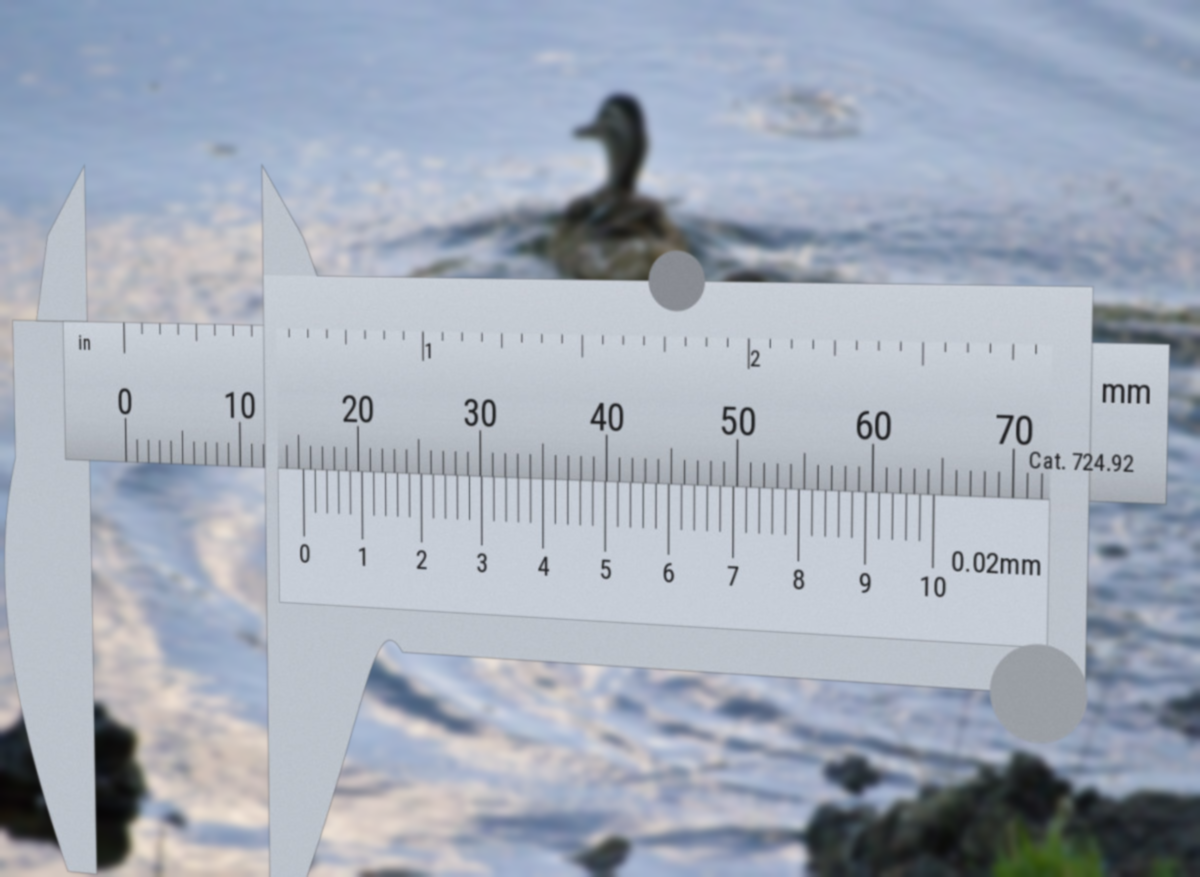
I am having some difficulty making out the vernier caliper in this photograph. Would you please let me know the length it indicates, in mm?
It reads 15.4 mm
